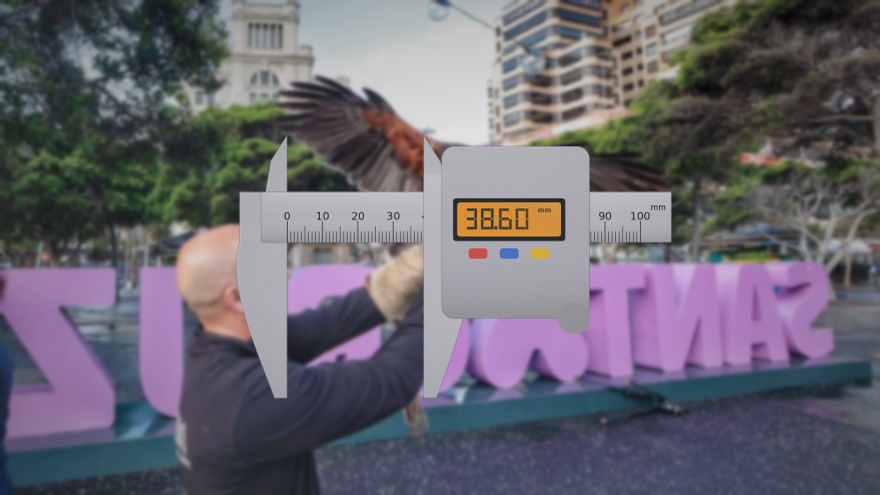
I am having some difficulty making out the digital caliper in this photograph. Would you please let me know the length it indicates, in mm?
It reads 38.60 mm
